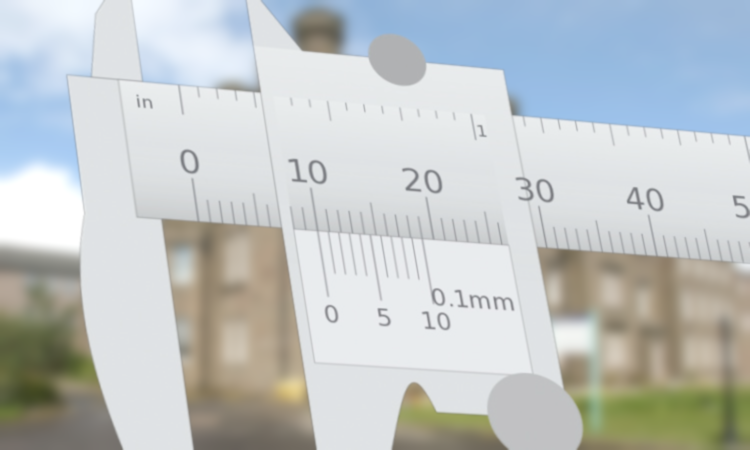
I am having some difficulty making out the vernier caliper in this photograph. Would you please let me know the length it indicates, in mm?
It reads 10.0 mm
